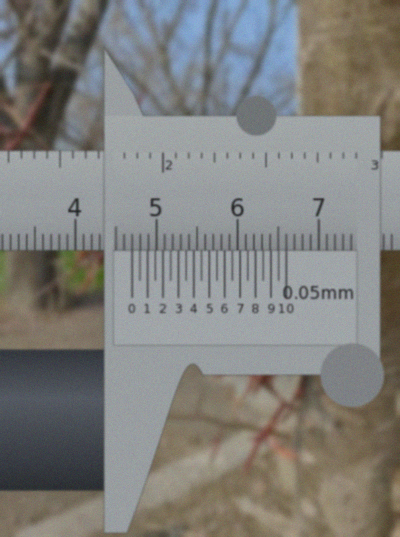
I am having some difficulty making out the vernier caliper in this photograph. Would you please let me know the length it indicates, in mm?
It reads 47.0 mm
